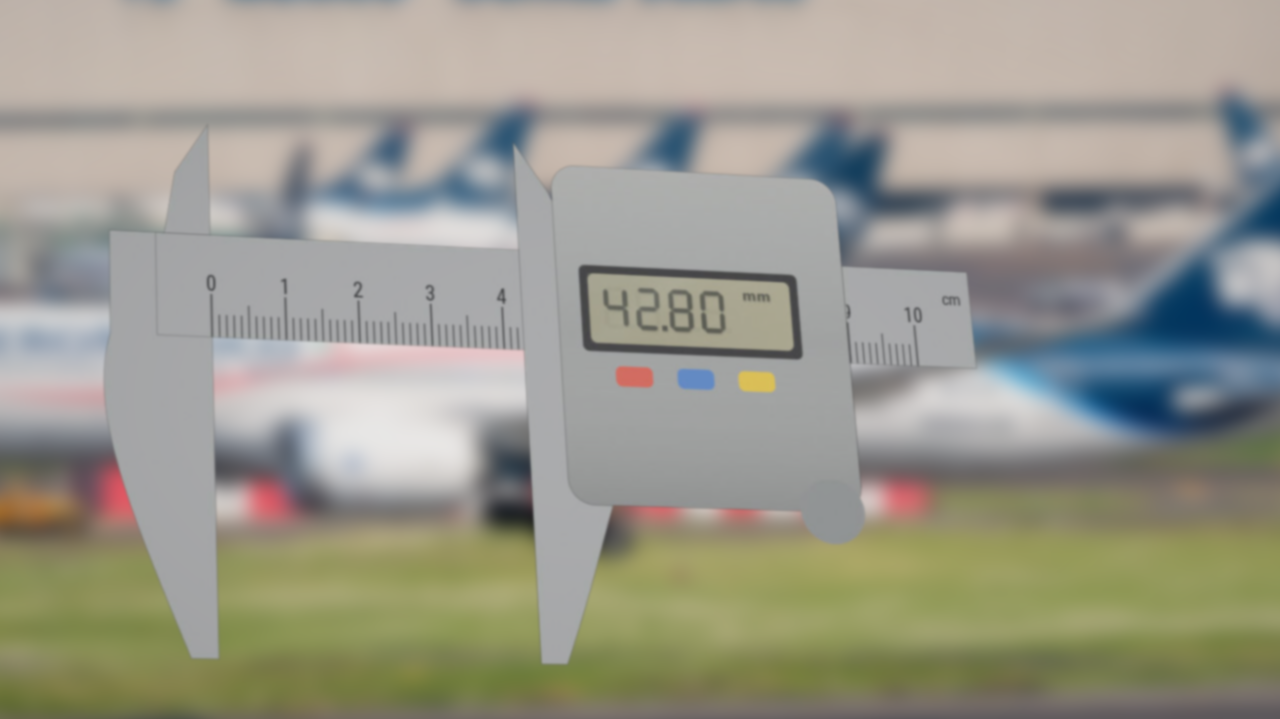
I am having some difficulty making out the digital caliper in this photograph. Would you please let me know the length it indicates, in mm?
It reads 42.80 mm
